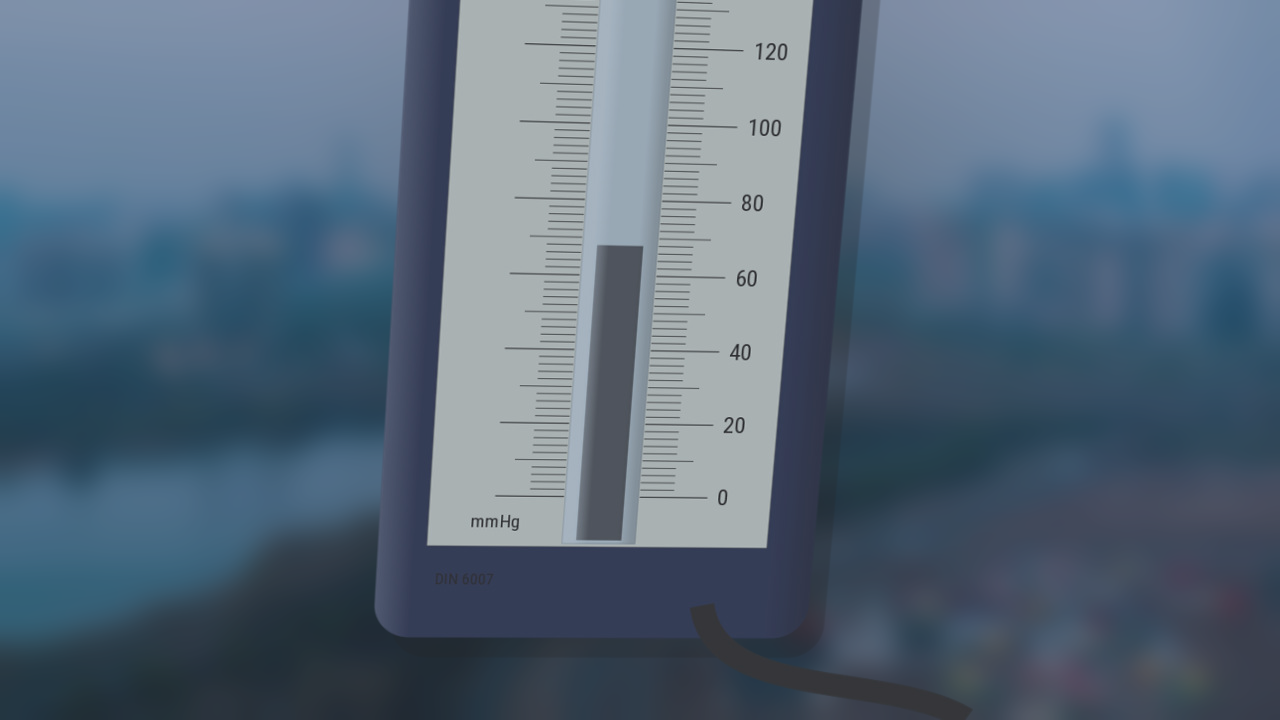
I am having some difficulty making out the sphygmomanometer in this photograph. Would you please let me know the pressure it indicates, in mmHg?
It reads 68 mmHg
